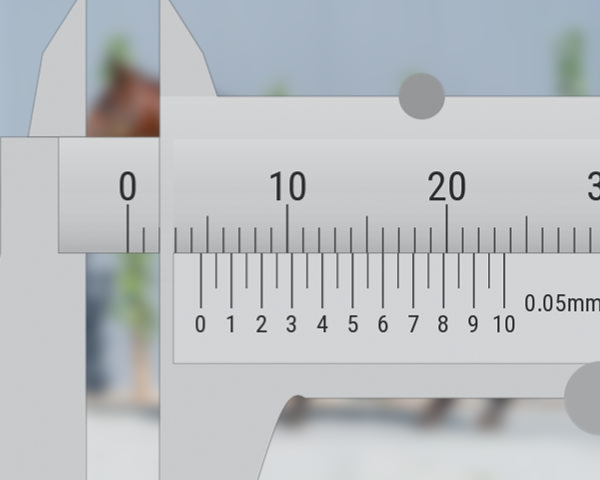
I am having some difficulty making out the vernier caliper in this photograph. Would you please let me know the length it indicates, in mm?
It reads 4.6 mm
